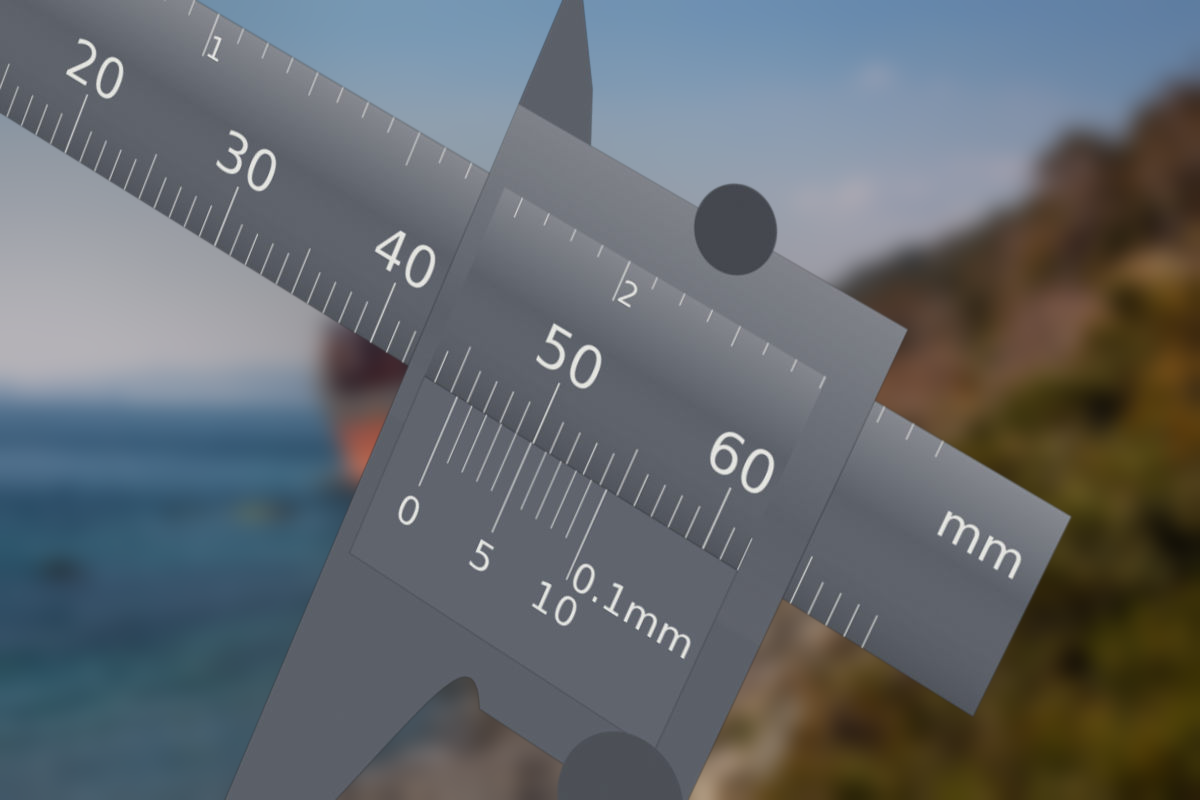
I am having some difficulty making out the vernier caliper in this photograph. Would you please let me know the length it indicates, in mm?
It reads 45.4 mm
